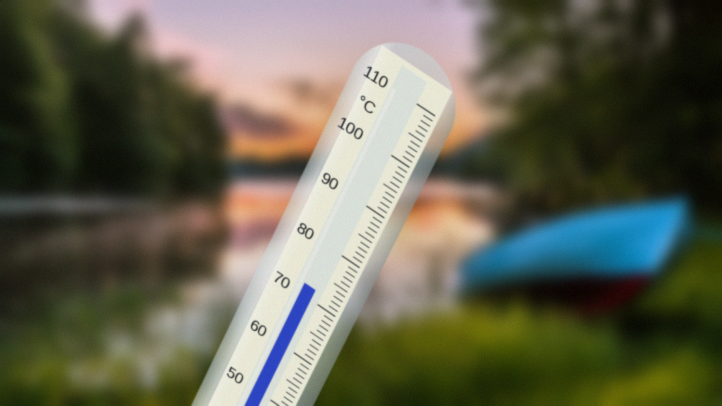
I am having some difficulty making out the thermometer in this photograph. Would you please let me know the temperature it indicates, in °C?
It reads 72 °C
